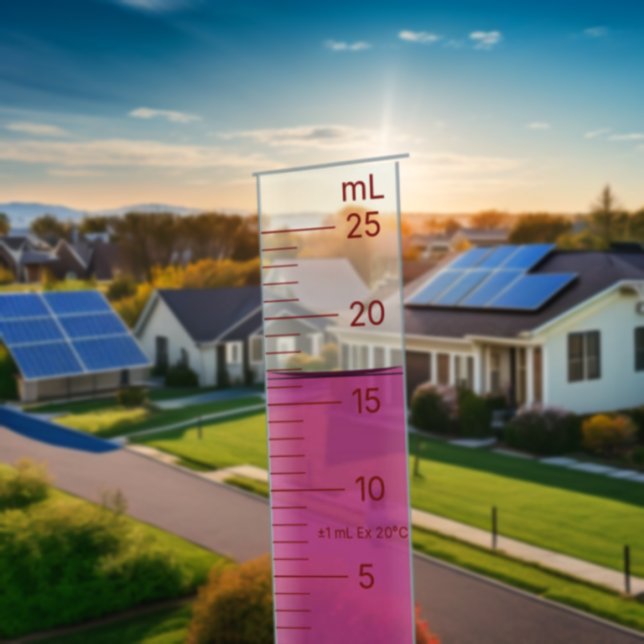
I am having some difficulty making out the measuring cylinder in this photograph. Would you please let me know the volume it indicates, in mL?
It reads 16.5 mL
